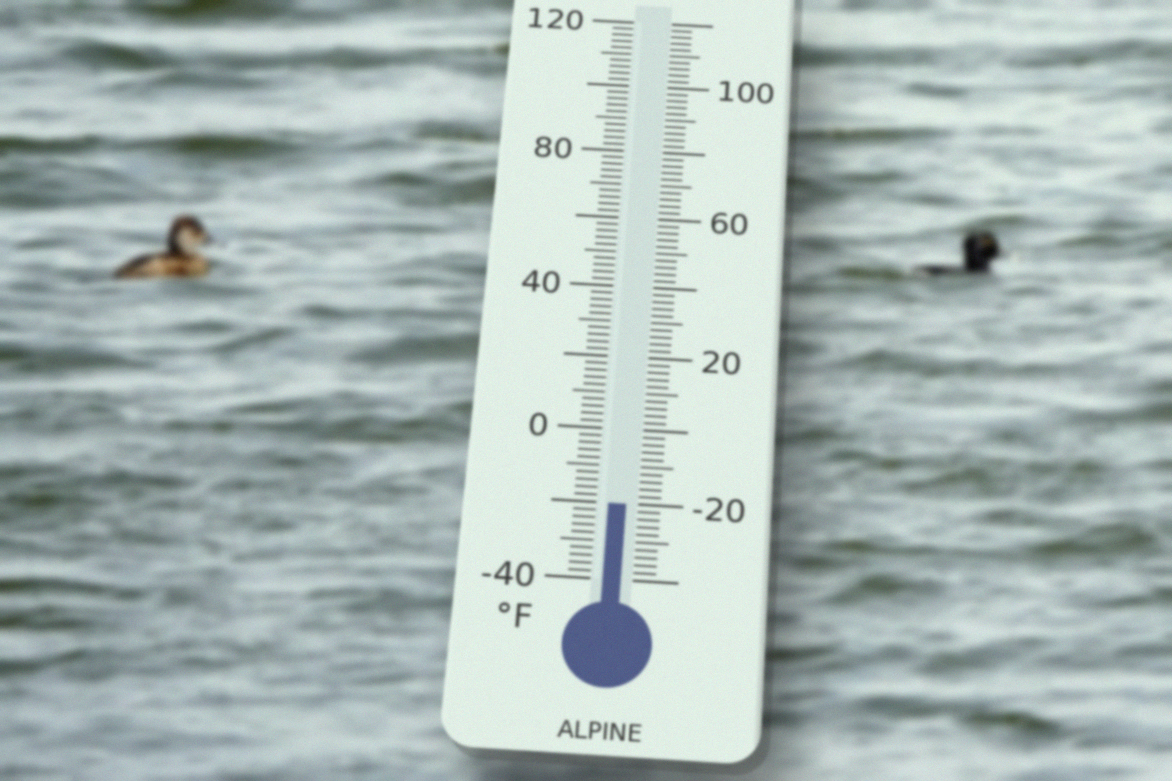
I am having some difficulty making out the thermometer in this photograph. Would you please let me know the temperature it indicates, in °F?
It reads -20 °F
